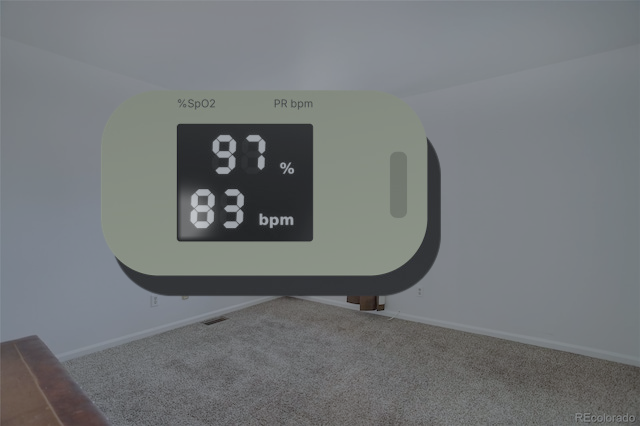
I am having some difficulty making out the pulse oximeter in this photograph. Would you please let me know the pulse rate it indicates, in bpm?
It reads 83 bpm
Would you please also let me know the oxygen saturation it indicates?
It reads 97 %
